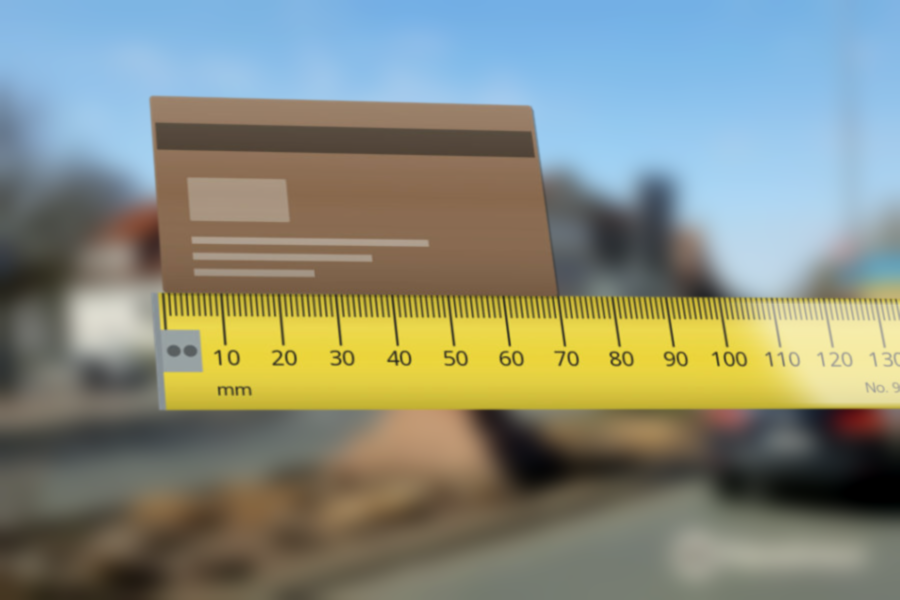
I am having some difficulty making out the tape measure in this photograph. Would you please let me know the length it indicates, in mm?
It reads 70 mm
